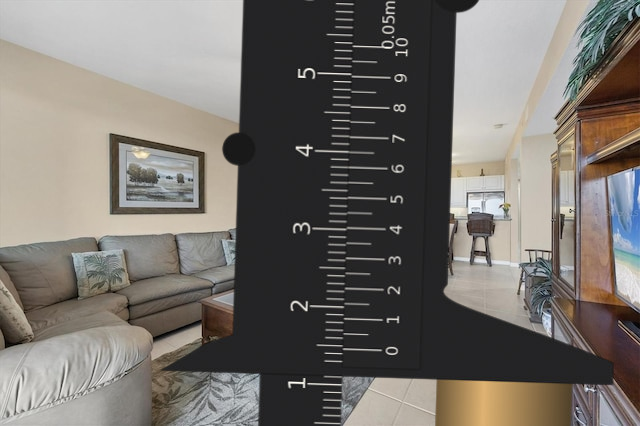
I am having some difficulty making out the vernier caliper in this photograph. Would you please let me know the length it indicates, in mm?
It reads 14.6 mm
